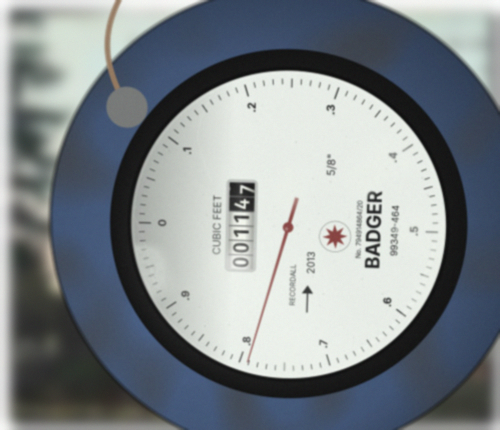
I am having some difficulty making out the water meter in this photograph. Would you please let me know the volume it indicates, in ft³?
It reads 1146.79 ft³
